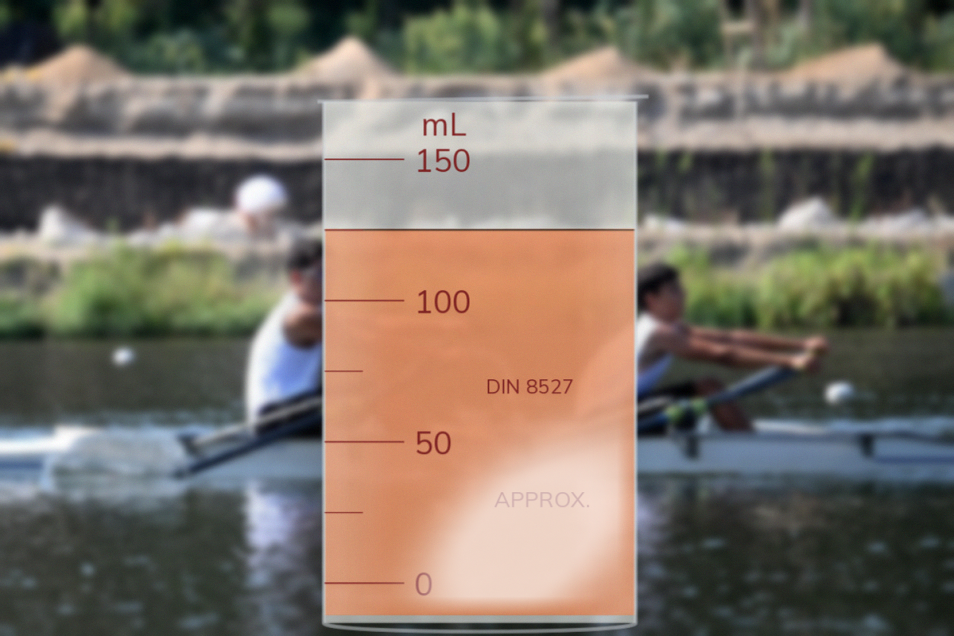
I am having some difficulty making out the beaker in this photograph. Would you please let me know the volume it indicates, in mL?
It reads 125 mL
